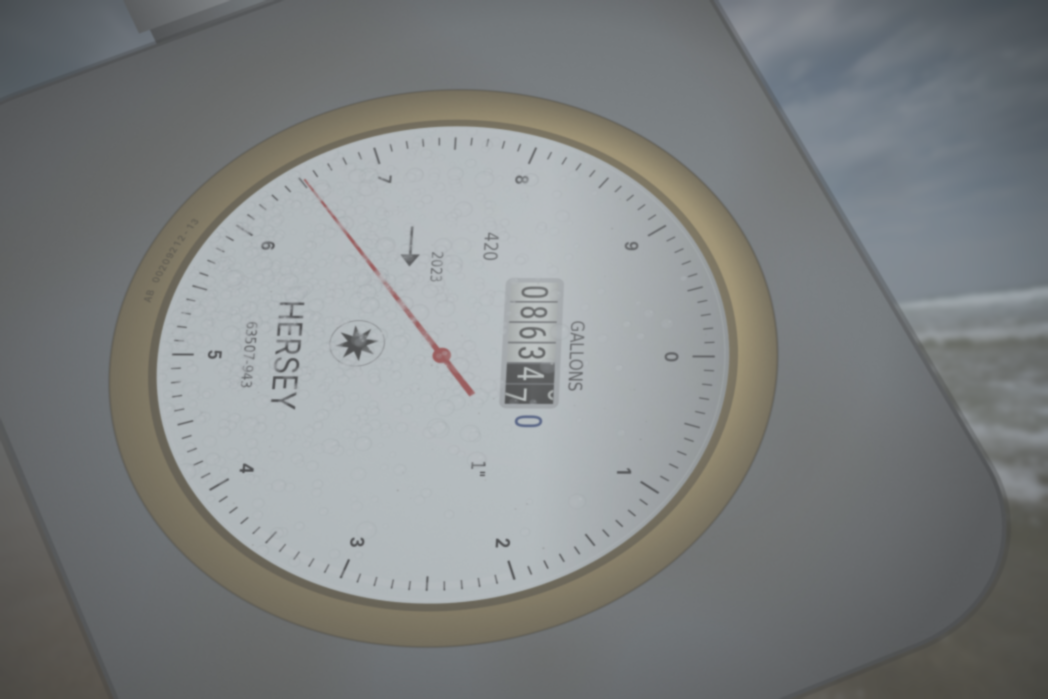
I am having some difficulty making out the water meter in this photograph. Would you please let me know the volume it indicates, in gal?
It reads 863466.5 gal
